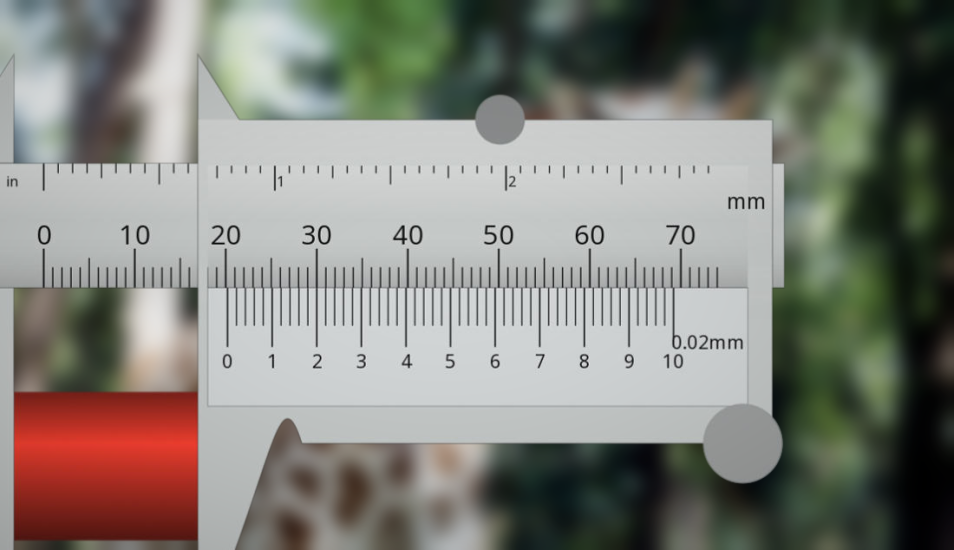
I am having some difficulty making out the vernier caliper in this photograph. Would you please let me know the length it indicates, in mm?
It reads 20.2 mm
